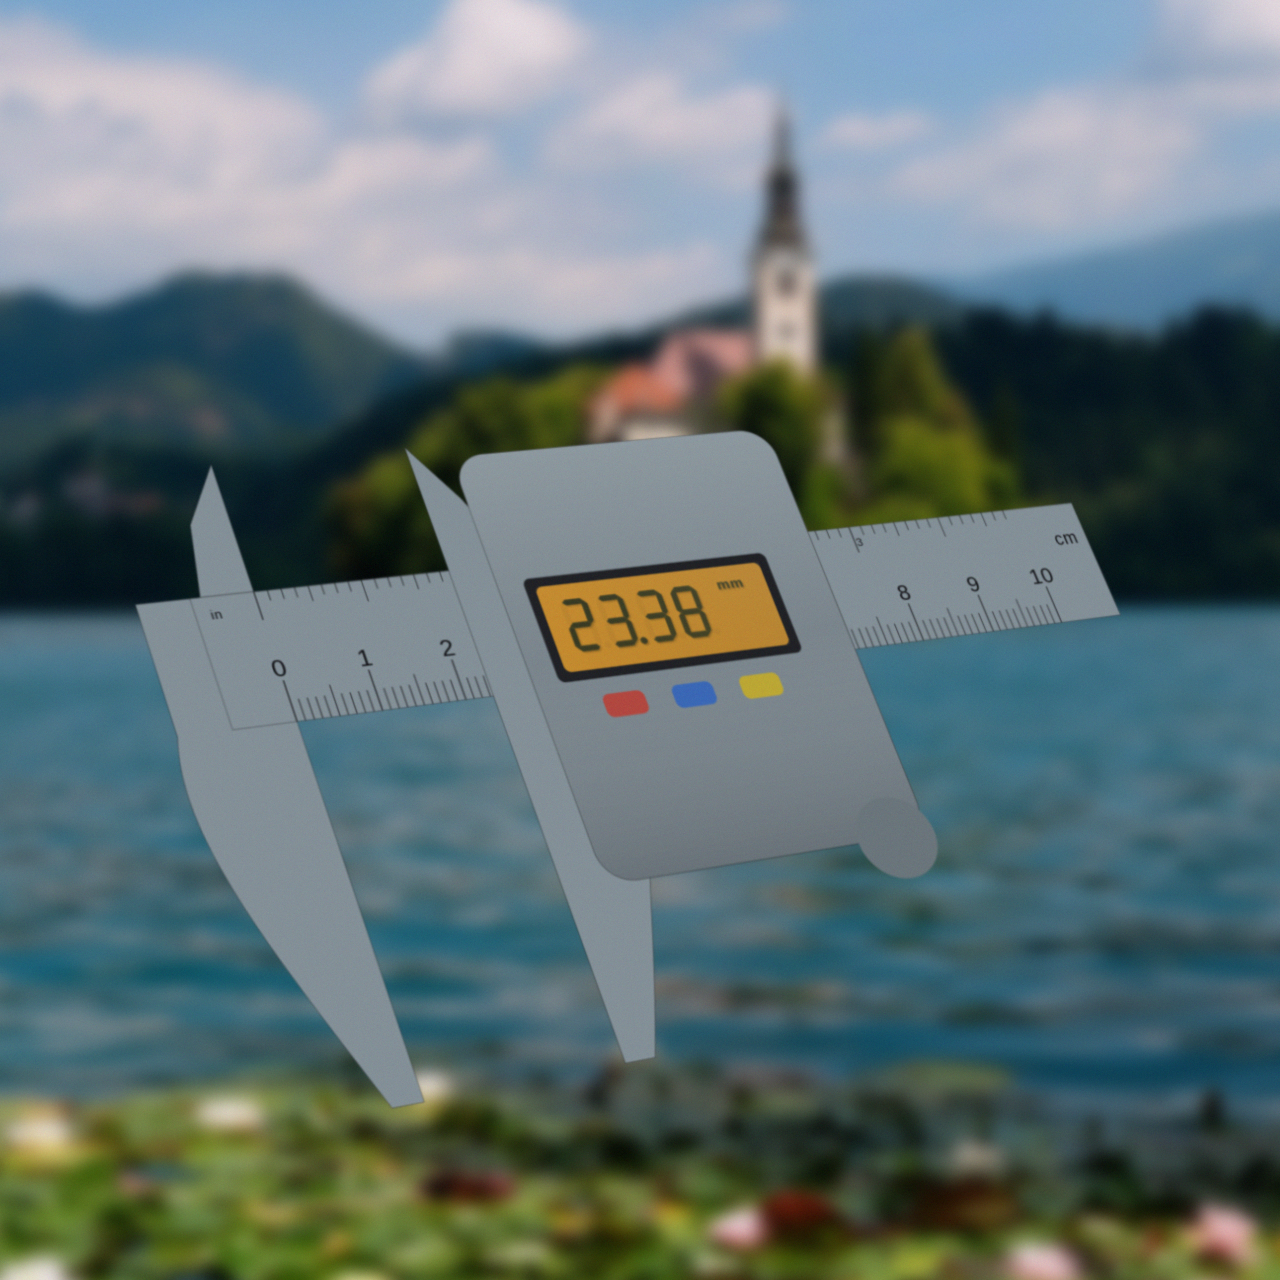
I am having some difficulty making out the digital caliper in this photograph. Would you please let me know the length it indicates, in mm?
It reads 23.38 mm
